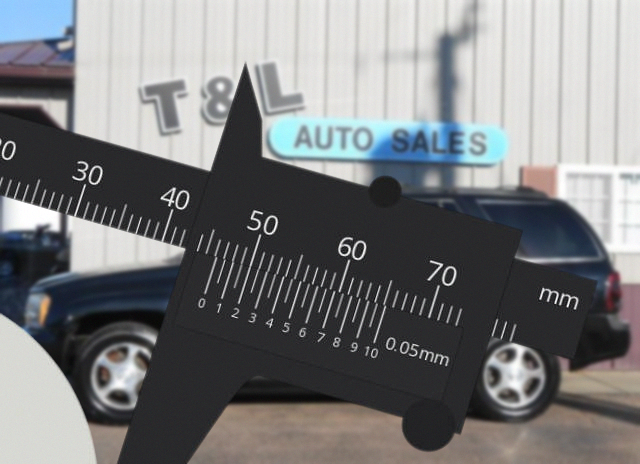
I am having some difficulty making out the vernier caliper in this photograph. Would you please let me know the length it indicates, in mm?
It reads 46.2 mm
